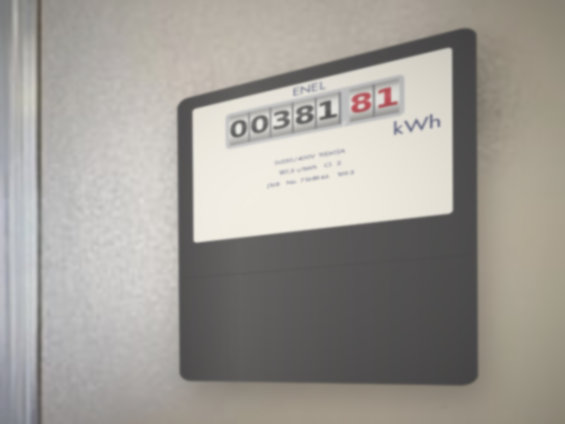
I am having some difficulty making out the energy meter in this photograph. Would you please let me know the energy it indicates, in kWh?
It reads 381.81 kWh
